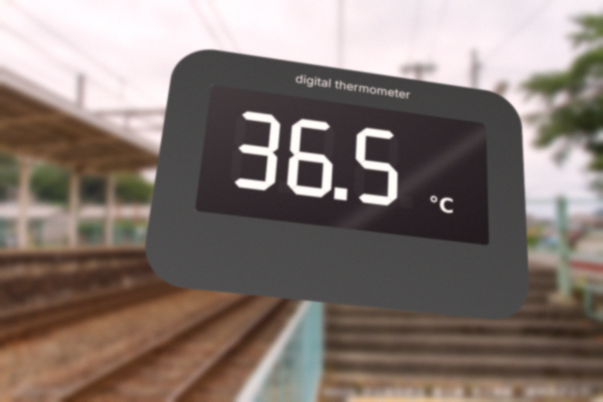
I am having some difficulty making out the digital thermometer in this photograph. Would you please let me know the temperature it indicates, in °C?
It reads 36.5 °C
